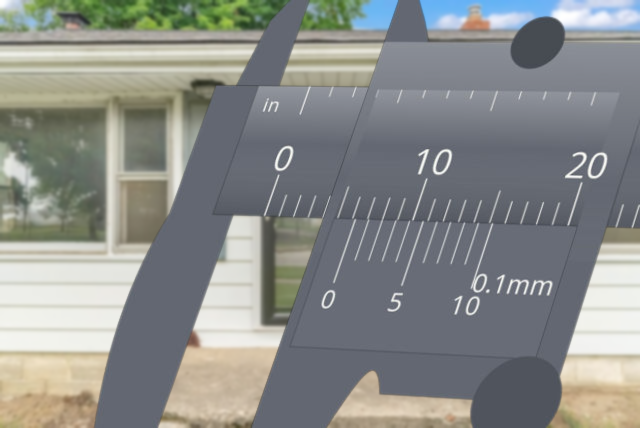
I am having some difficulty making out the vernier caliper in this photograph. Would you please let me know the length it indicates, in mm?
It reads 6.2 mm
